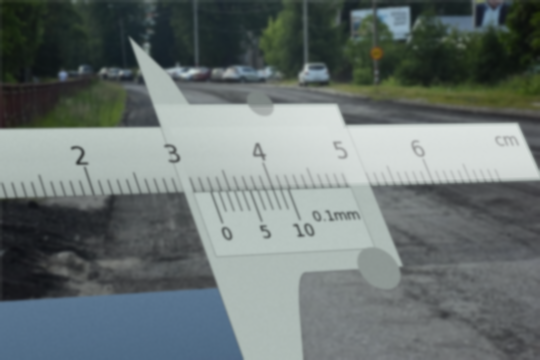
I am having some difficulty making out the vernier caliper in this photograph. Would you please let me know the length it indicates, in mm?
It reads 32.8 mm
